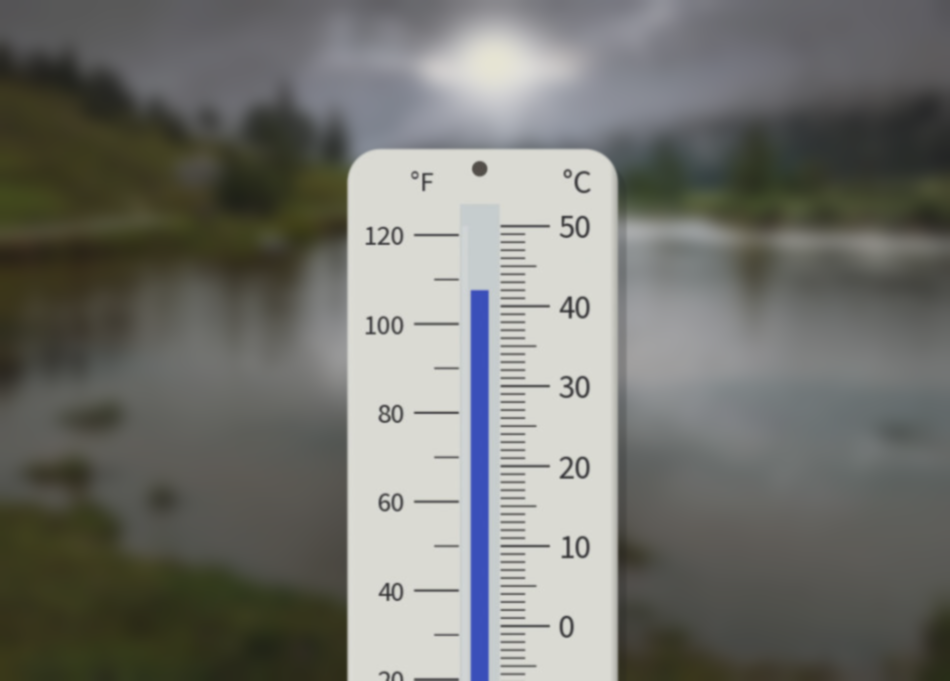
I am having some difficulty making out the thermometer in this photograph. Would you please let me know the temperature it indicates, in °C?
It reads 42 °C
